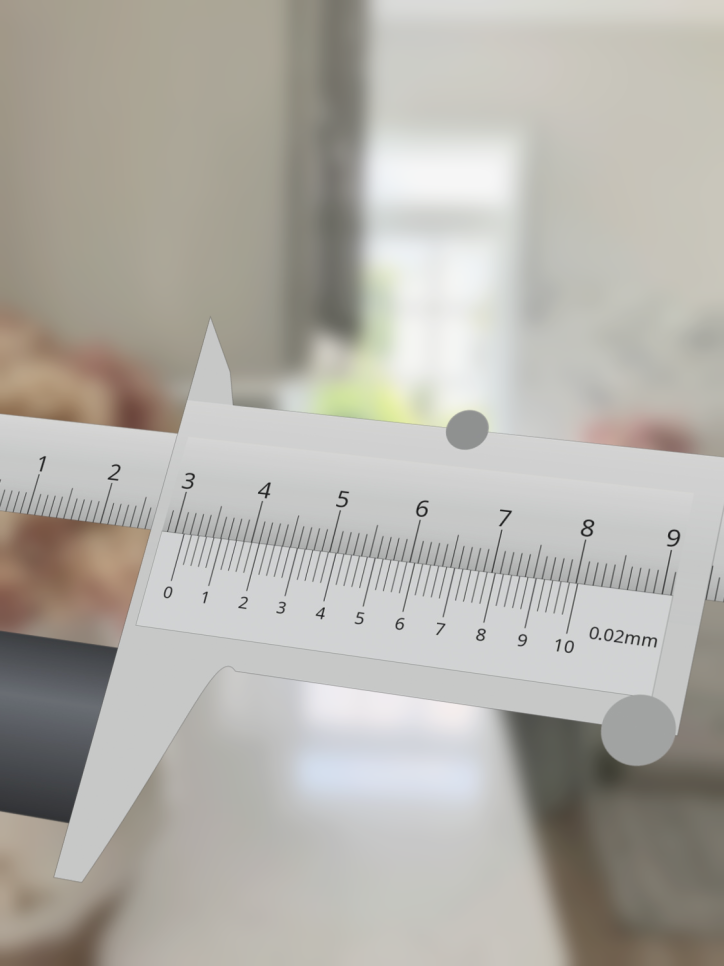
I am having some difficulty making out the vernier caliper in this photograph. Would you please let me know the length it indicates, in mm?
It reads 31.2 mm
